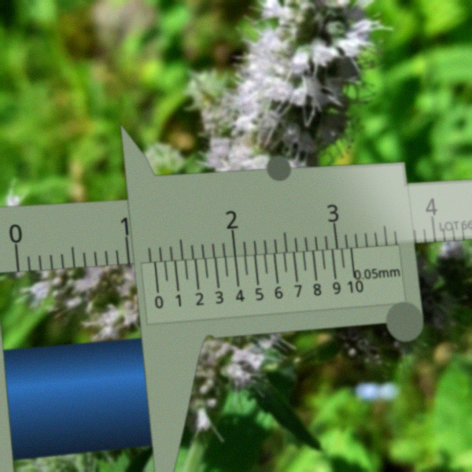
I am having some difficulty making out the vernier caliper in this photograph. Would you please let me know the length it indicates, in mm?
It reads 12.4 mm
